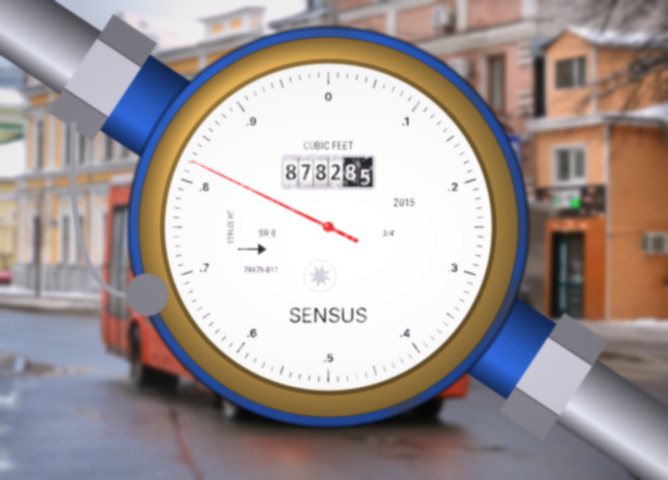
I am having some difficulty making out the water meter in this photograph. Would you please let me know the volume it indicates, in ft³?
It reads 878284.82 ft³
